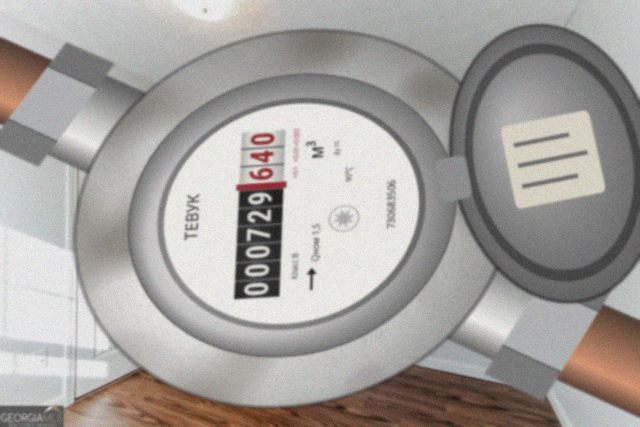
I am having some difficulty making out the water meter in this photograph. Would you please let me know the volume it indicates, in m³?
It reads 729.640 m³
